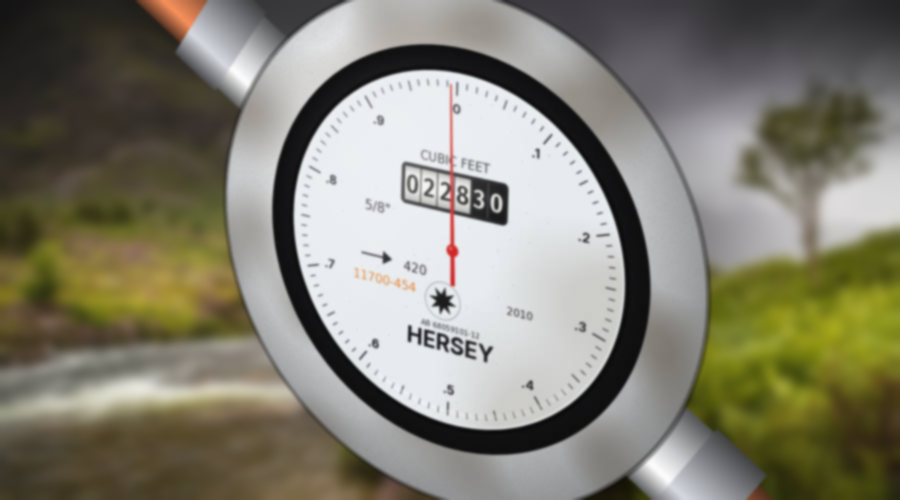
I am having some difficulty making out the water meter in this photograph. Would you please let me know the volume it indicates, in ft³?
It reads 22829.99 ft³
